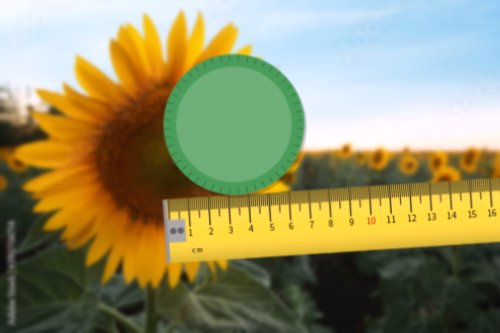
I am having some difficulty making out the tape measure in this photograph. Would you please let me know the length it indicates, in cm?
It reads 7 cm
